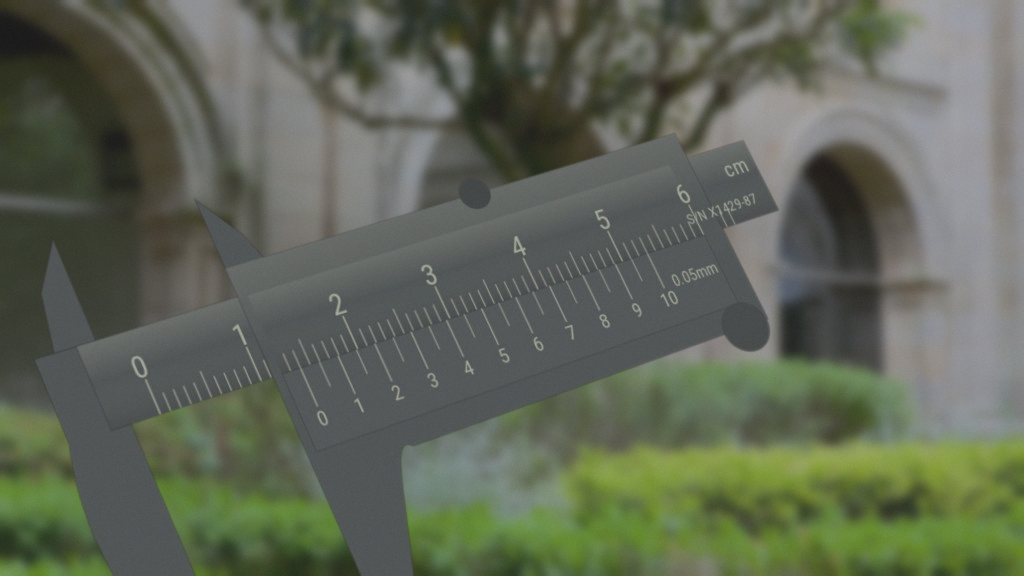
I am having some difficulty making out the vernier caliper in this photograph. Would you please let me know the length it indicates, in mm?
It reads 14.0 mm
